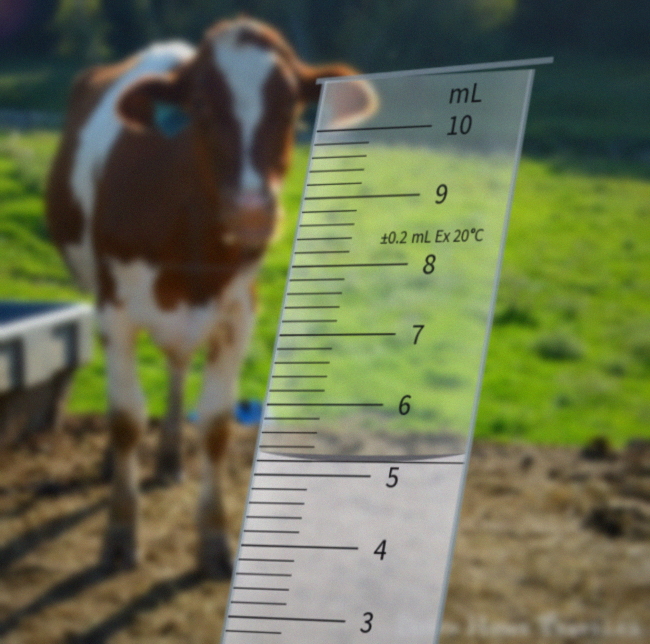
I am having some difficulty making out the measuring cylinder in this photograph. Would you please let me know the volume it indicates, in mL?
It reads 5.2 mL
